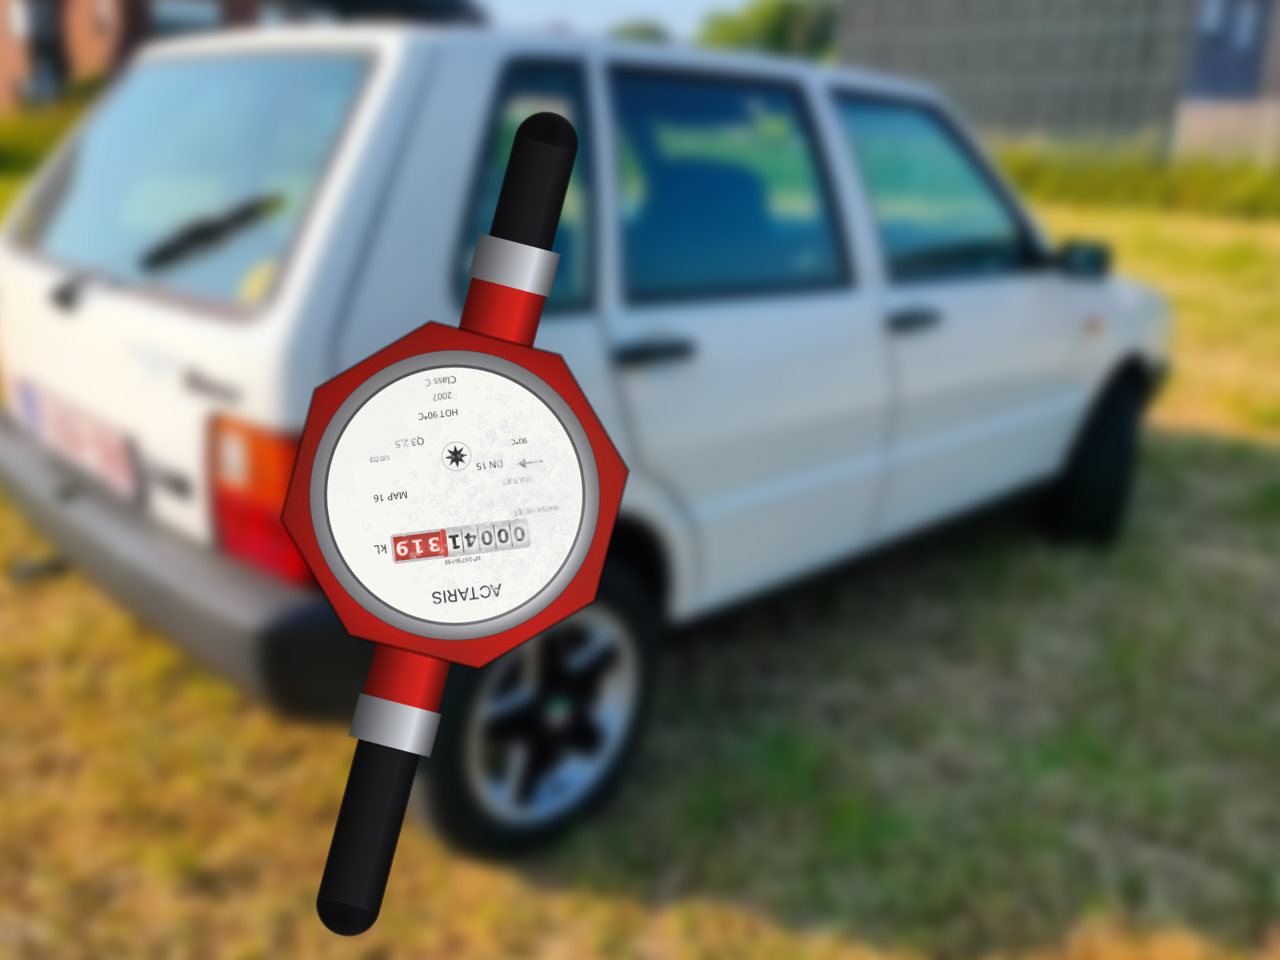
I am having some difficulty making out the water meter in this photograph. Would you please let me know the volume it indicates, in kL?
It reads 41.319 kL
